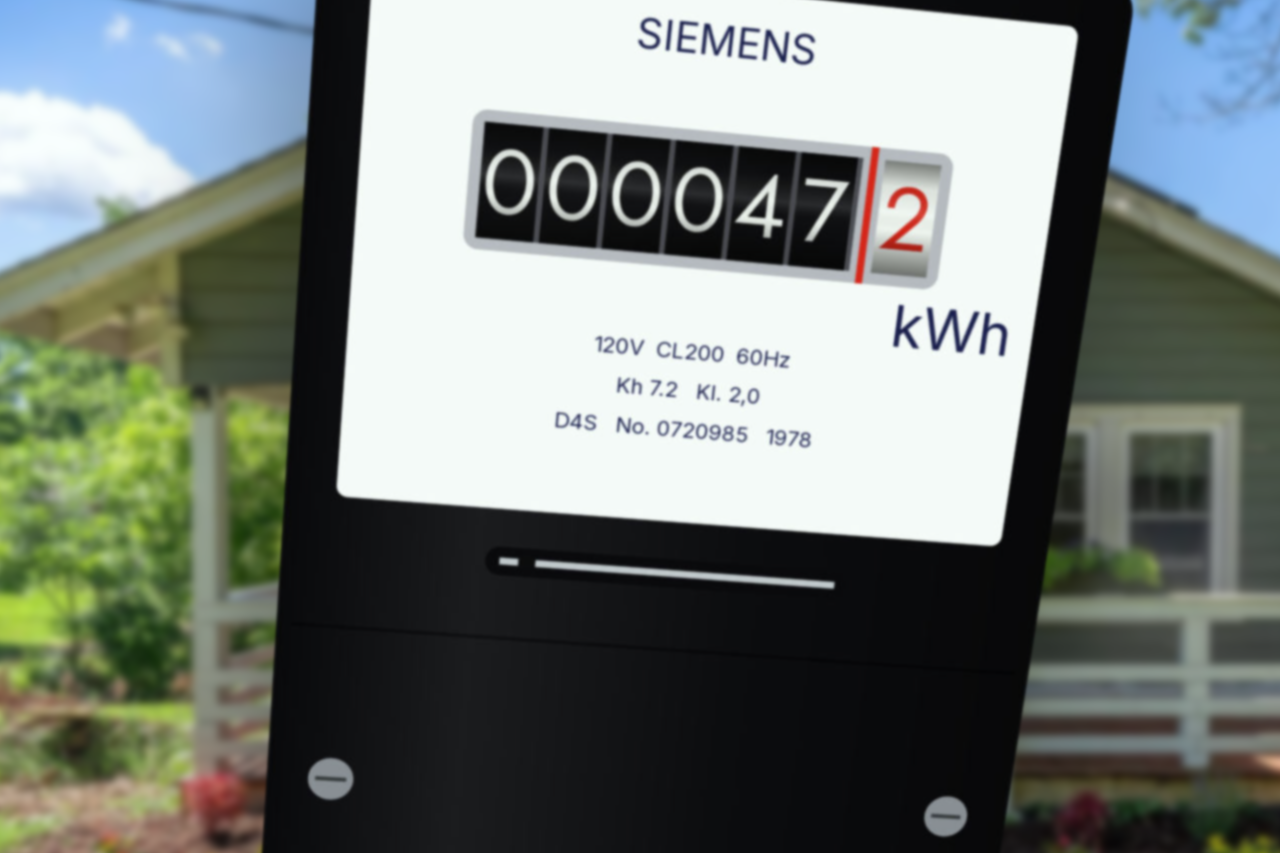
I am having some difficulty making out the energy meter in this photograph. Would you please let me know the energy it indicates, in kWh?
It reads 47.2 kWh
